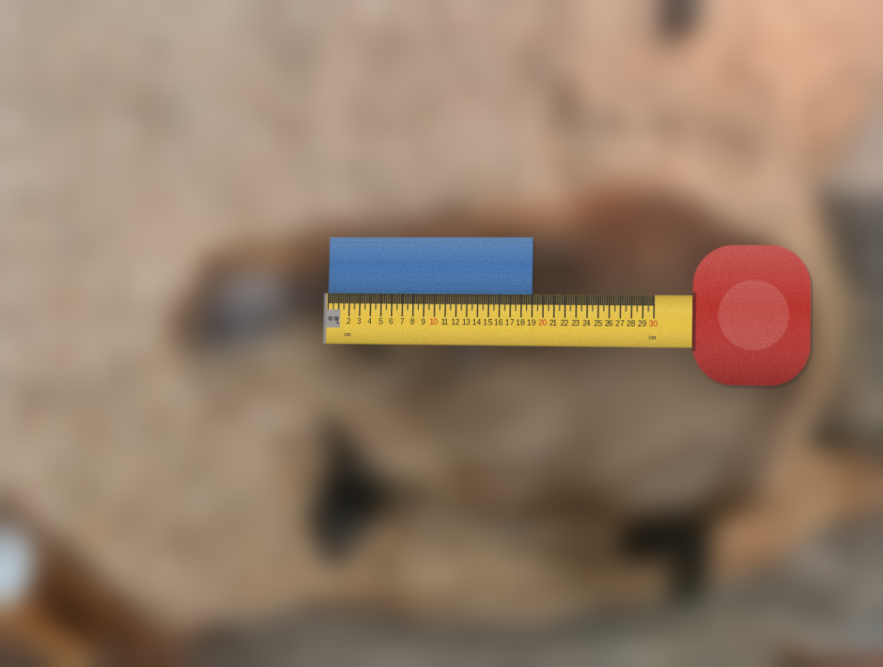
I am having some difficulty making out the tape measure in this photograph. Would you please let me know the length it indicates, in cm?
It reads 19 cm
